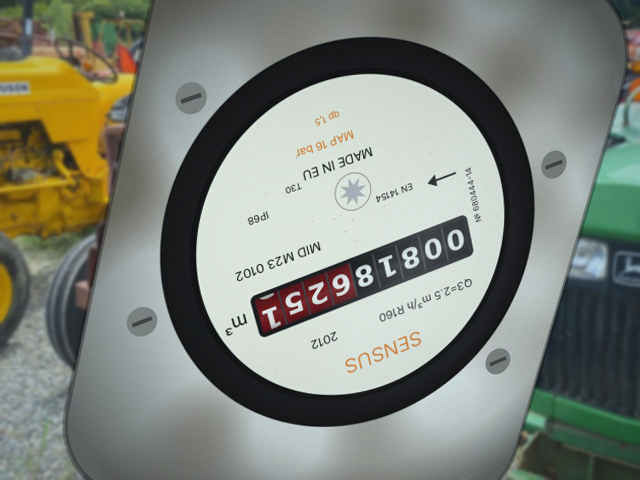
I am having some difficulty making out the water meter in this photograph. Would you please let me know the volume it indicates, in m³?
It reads 818.6251 m³
